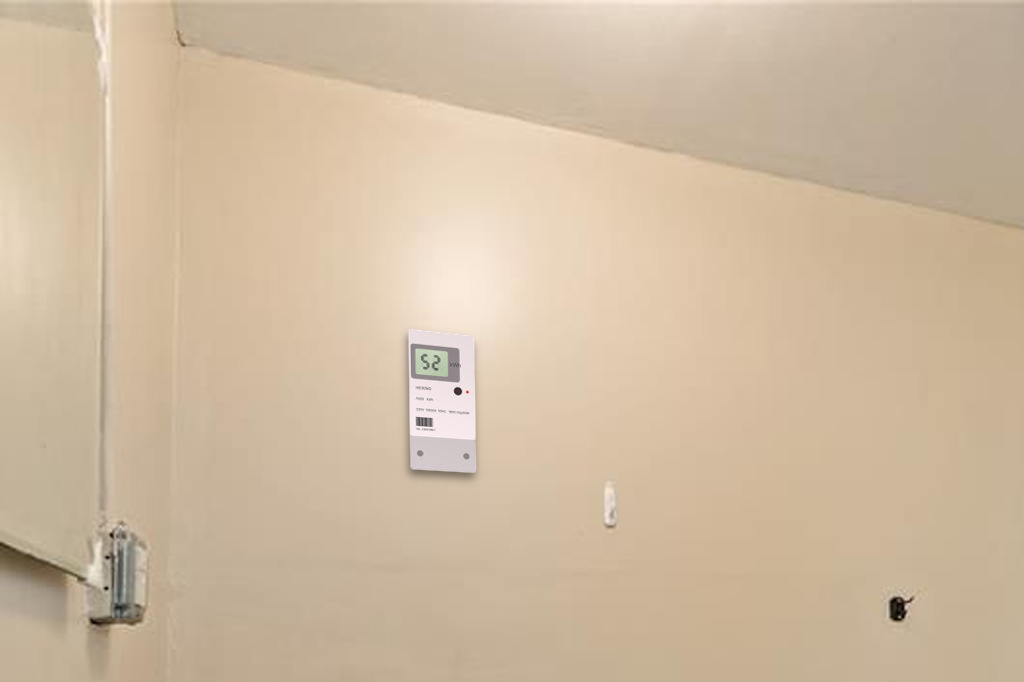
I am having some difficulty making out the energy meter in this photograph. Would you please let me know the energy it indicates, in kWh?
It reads 52 kWh
